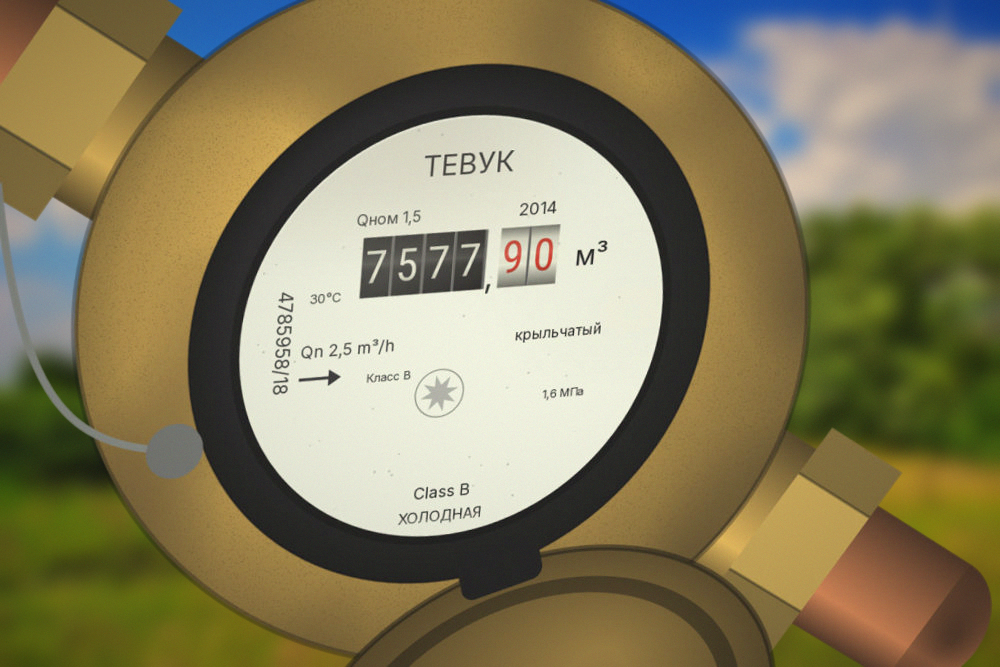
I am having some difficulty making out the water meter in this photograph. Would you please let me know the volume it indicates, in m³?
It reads 7577.90 m³
